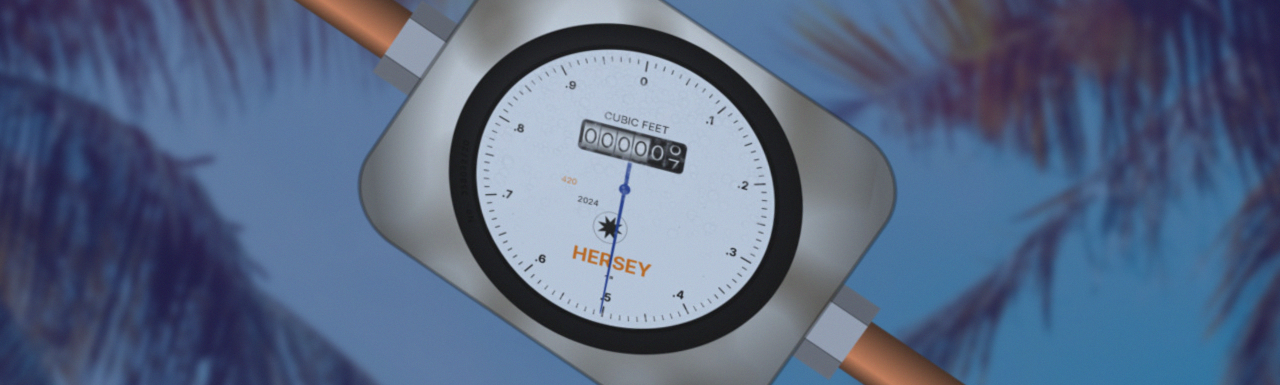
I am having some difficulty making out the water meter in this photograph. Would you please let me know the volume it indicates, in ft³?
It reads 6.50 ft³
